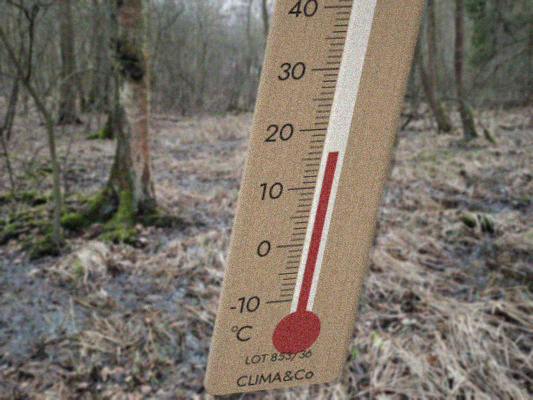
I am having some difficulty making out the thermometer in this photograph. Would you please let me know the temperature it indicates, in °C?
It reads 16 °C
